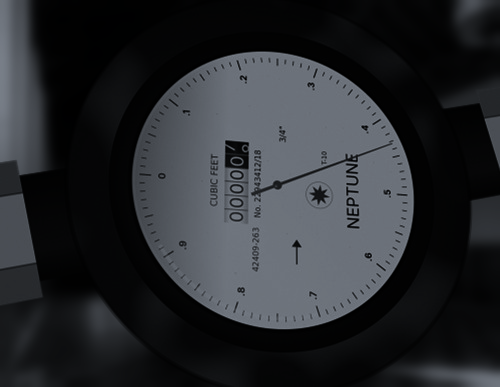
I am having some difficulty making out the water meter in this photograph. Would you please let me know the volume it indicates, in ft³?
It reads 7.43 ft³
